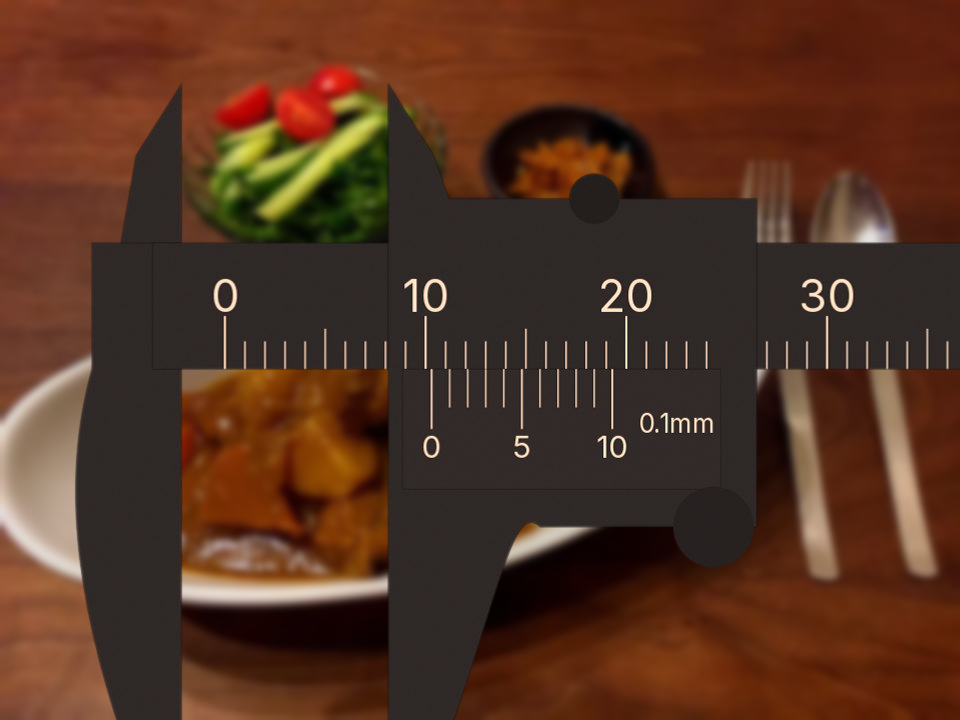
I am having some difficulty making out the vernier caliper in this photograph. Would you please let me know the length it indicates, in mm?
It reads 10.3 mm
